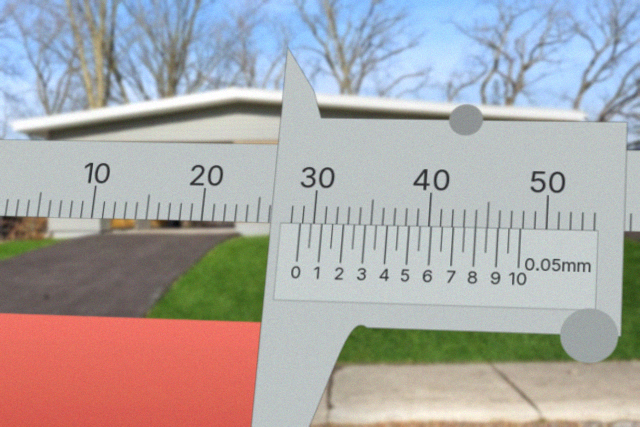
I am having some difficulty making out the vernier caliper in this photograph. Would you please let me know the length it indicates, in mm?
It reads 28.8 mm
